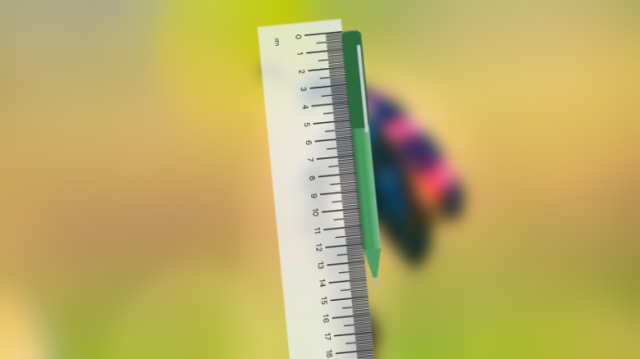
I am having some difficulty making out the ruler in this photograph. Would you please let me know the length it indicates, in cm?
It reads 14.5 cm
